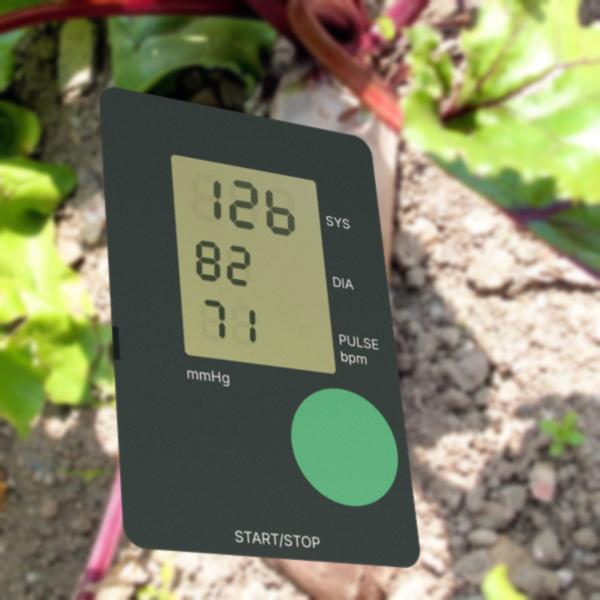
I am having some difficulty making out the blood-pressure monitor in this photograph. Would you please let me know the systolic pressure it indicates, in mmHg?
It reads 126 mmHg
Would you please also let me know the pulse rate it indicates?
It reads 71 bpm
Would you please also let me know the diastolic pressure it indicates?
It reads 82 mmHg
